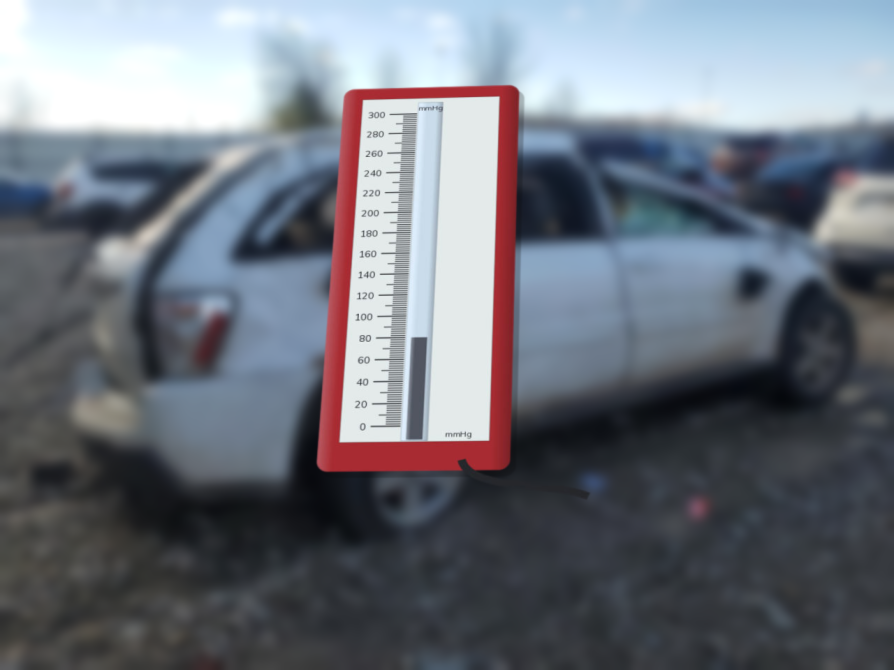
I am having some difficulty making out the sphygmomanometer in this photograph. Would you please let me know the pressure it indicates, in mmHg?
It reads 80 mmHg
